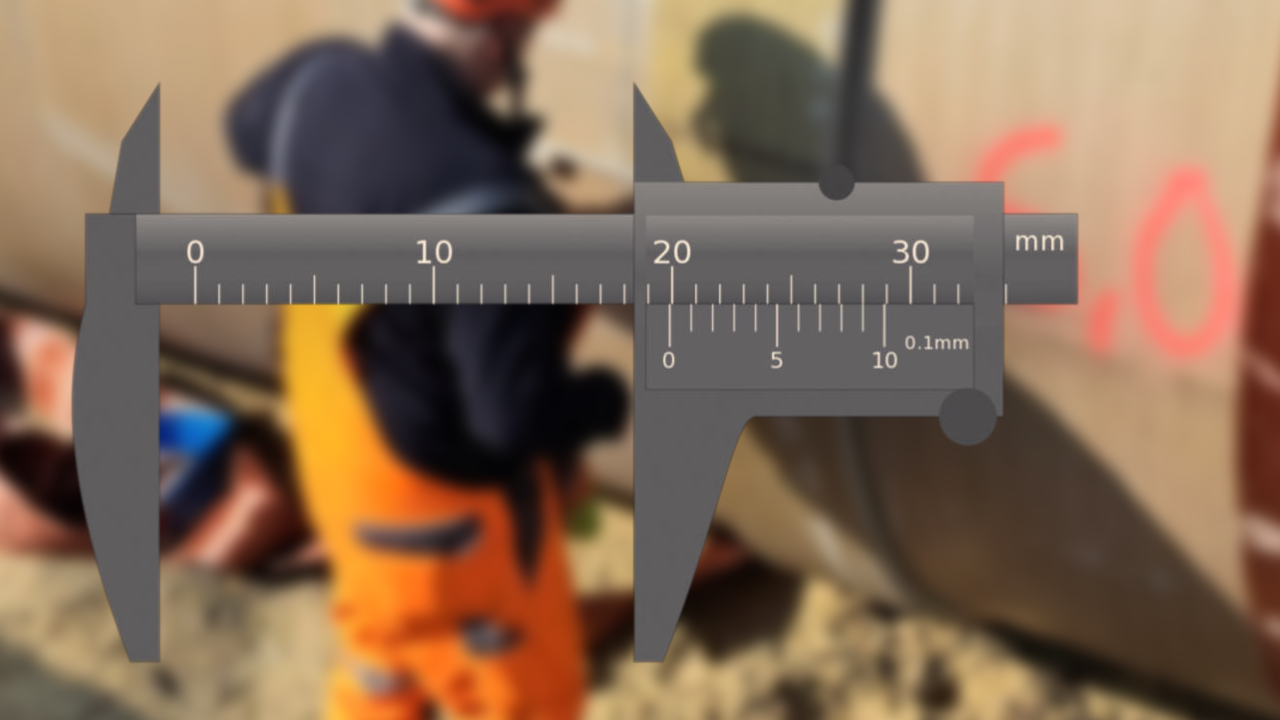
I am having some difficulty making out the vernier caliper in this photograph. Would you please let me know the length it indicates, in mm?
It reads 19.9 mm
